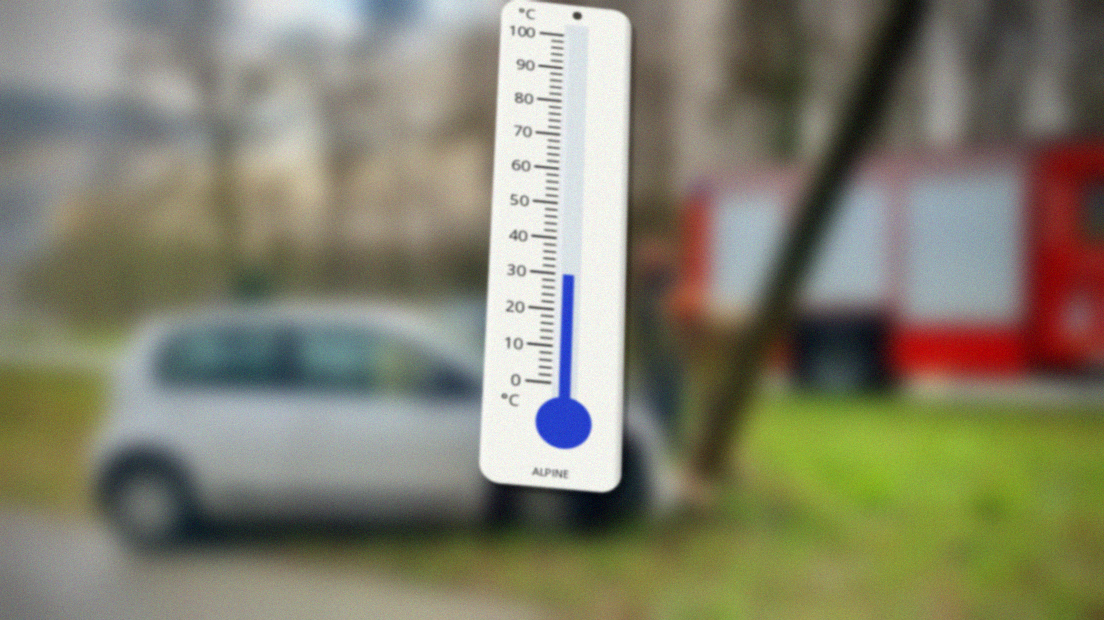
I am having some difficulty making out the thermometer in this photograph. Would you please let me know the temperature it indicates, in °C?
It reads 30 °C
